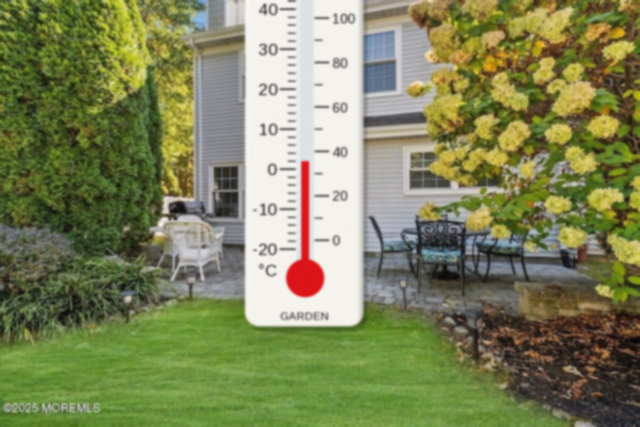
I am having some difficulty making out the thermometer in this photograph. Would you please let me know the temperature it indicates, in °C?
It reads 2 °C
